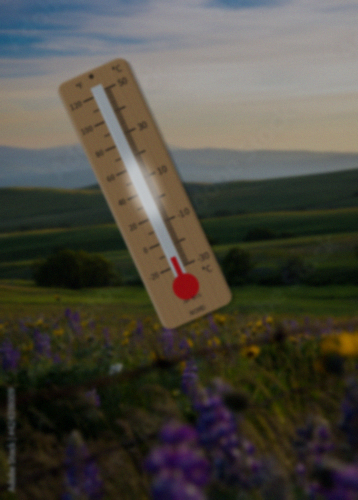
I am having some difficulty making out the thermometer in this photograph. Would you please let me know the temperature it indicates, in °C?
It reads -25 °C
